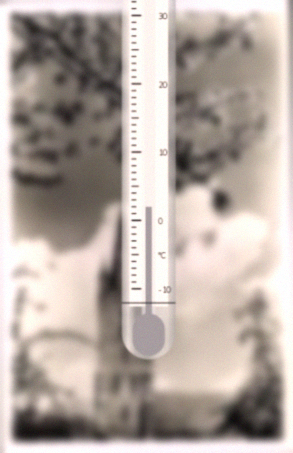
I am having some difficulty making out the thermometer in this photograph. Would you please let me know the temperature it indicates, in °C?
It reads 2 °C
